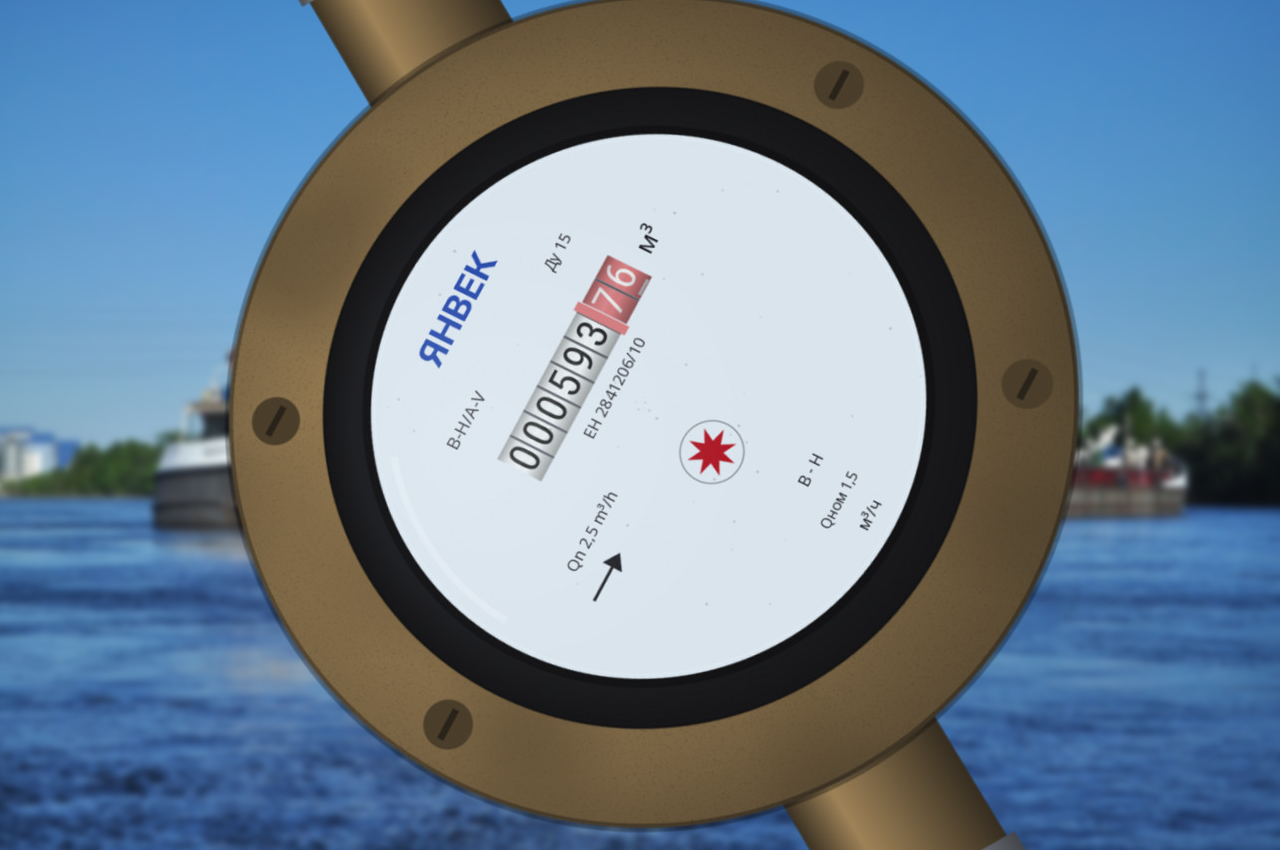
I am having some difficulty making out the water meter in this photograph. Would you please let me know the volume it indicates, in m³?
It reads 593.76 m³
